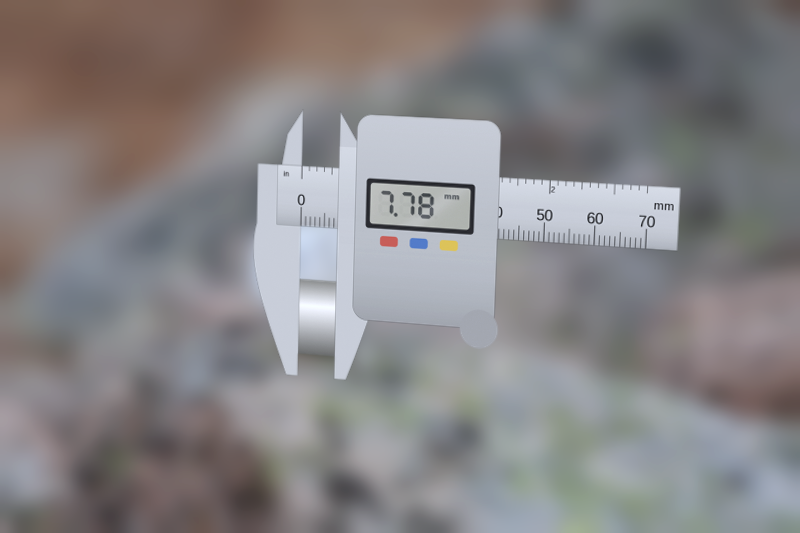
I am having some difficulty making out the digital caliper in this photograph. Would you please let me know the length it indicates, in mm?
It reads 7.78 mm
